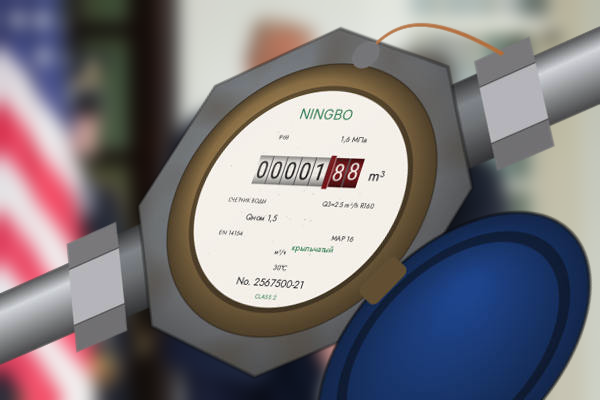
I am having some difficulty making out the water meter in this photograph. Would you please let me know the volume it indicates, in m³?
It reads 1.88 m³
